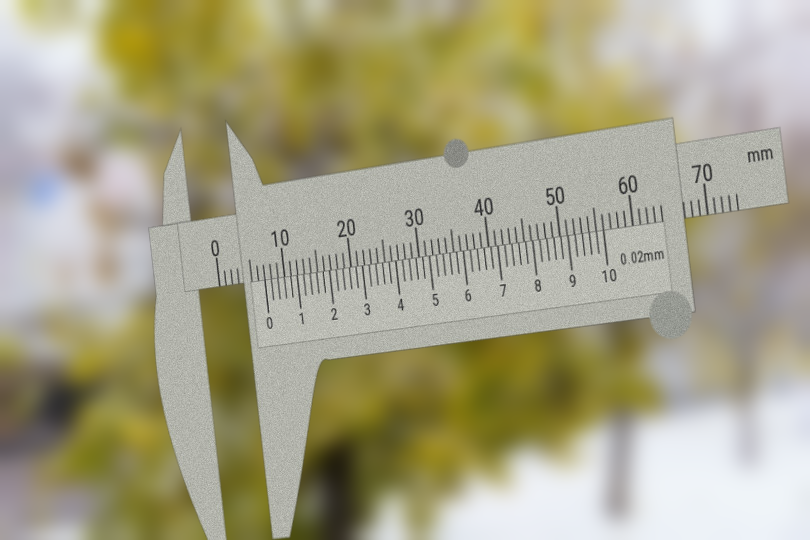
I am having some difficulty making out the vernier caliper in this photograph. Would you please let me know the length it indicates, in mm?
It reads 7.0 mm
